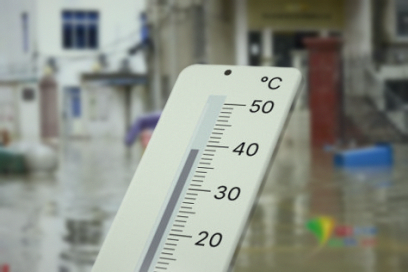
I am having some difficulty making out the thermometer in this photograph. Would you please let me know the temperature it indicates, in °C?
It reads 39 °C
